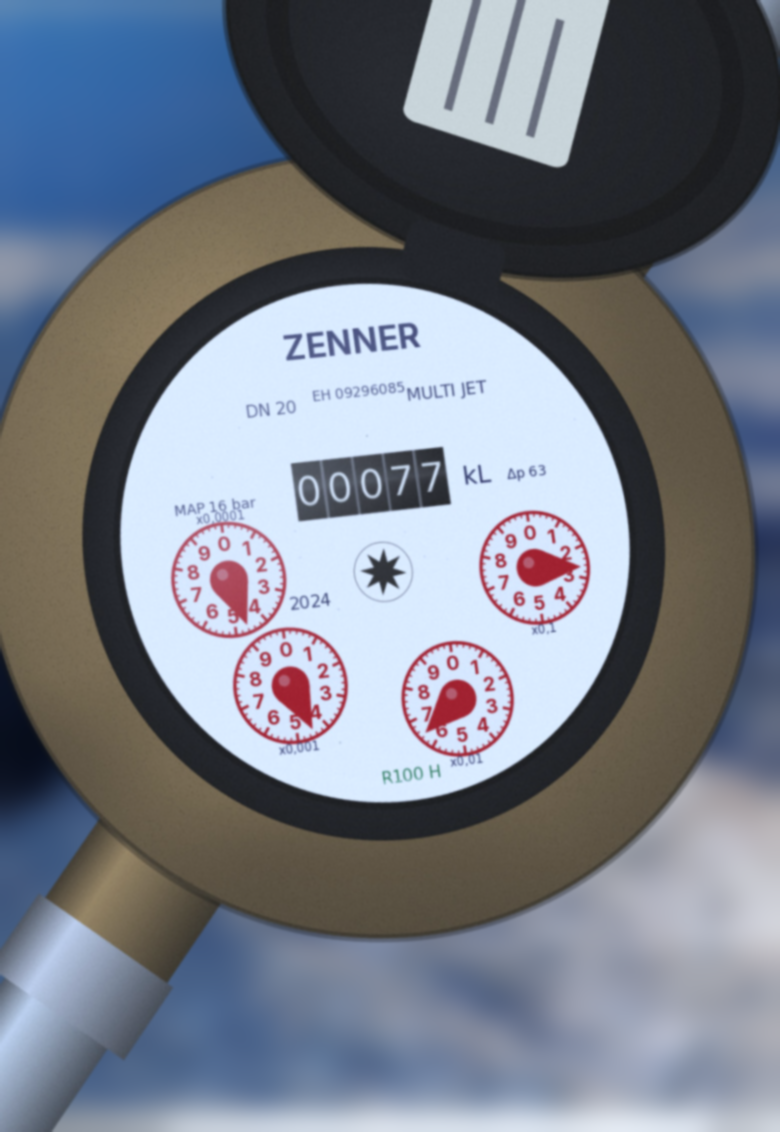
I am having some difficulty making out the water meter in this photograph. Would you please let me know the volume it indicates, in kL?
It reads 77.2644 kL
